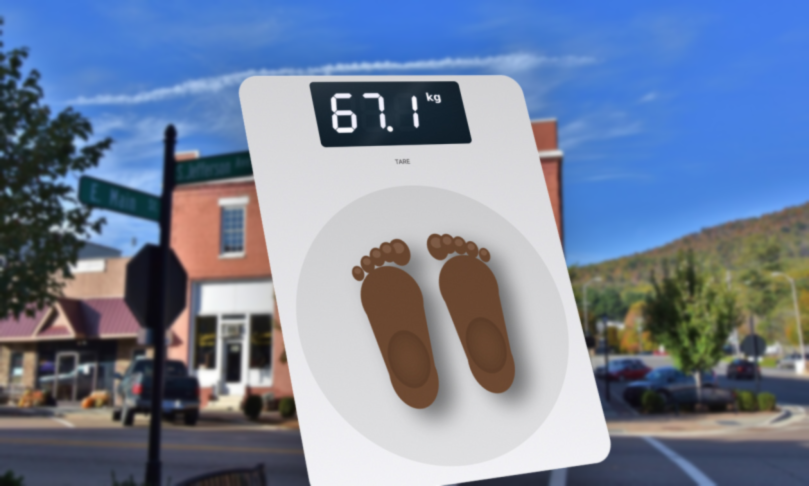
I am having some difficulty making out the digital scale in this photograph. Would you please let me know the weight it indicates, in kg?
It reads 67.1 kg
